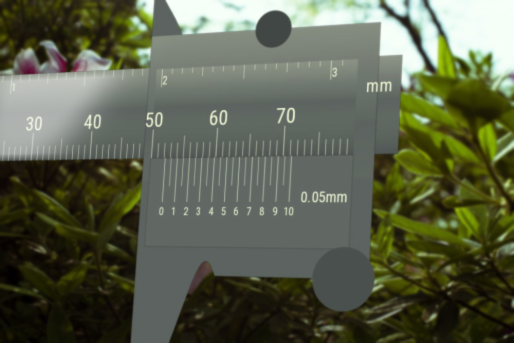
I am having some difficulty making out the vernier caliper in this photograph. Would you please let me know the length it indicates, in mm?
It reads 52.2 mm
